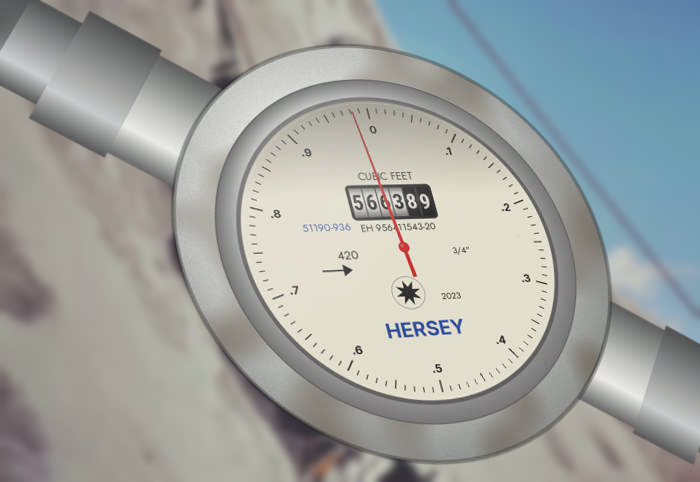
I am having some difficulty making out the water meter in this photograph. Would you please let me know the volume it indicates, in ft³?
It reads 566388.98 ft³
